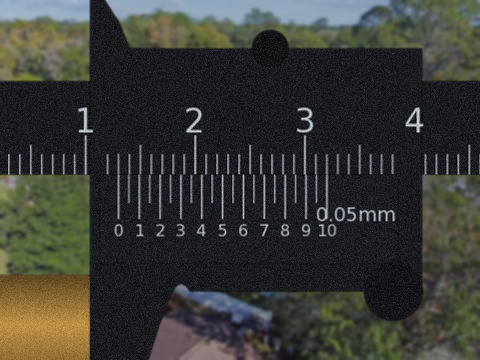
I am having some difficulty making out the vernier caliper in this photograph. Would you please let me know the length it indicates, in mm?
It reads 13.0 mm
